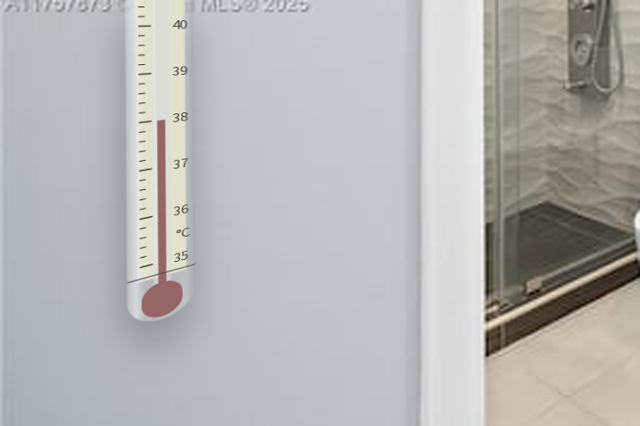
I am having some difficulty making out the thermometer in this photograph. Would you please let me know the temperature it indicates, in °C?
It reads 38 °C
